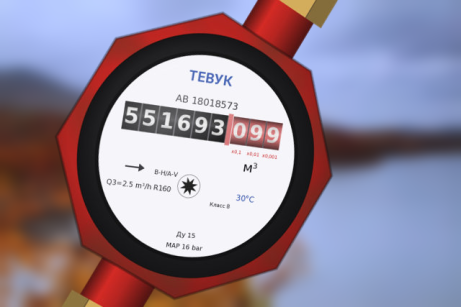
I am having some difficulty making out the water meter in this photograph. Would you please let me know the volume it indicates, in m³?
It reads 551693.099 m³
